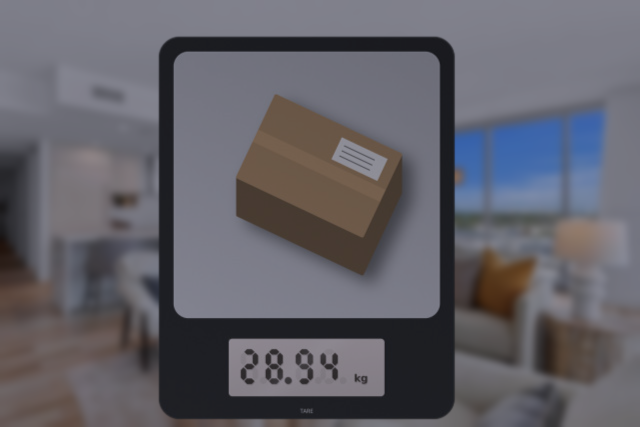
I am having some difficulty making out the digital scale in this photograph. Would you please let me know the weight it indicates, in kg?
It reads 28.94 kg
